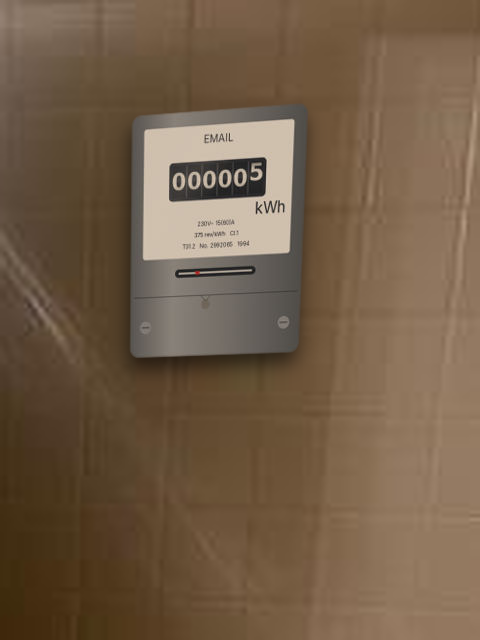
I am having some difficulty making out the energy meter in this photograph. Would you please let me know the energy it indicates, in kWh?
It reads 5 kWh
